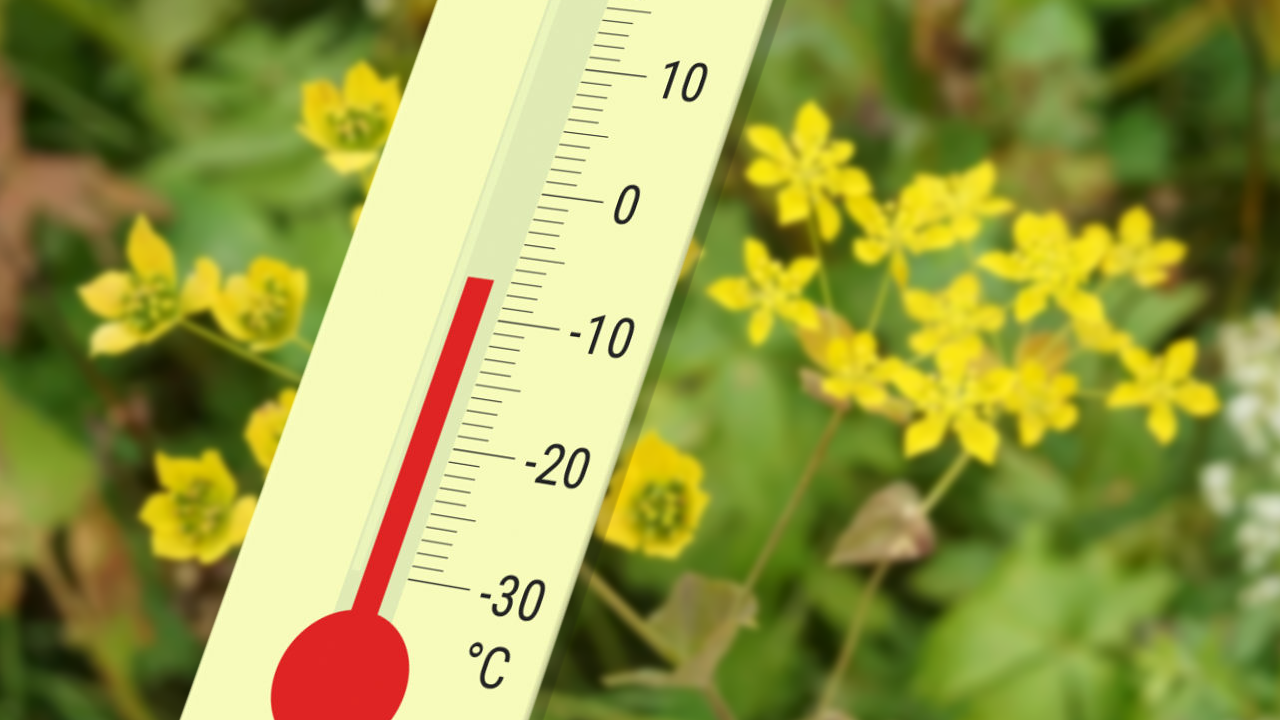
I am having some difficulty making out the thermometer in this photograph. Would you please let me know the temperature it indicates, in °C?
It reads -7 °C
